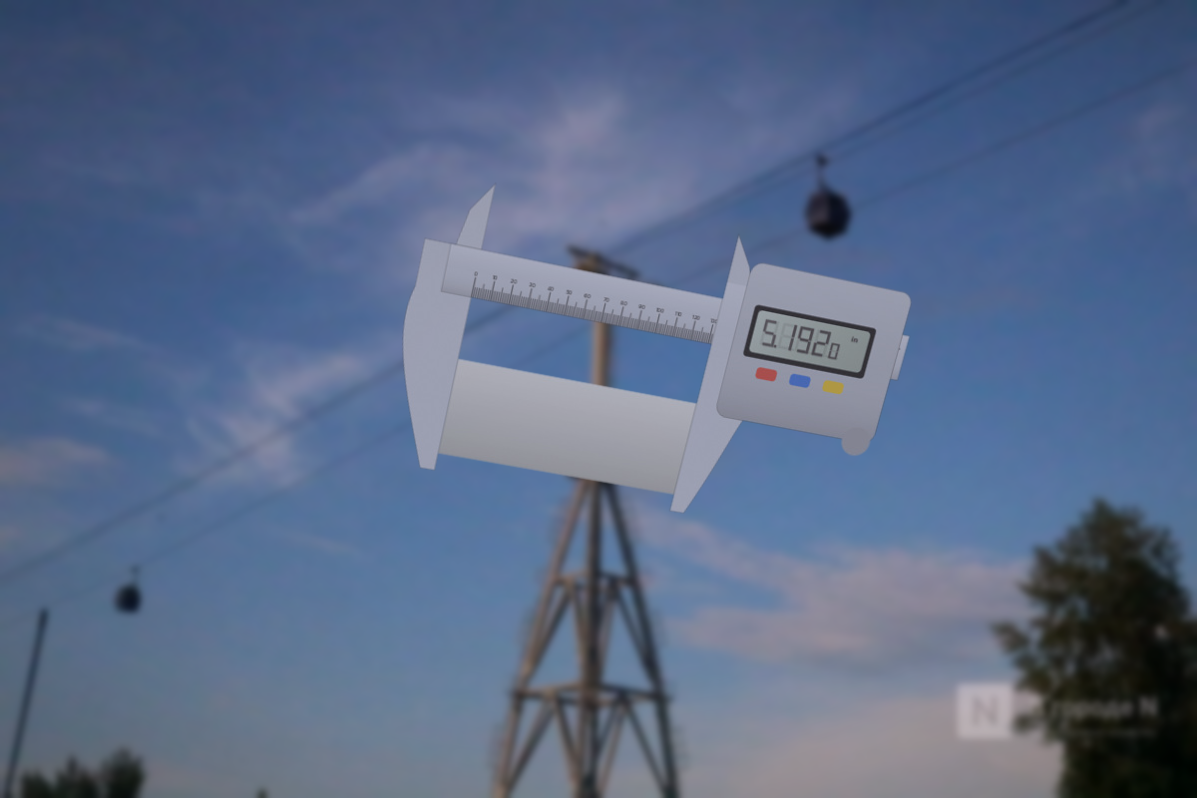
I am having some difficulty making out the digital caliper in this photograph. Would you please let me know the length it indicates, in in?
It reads 5.1920 in
